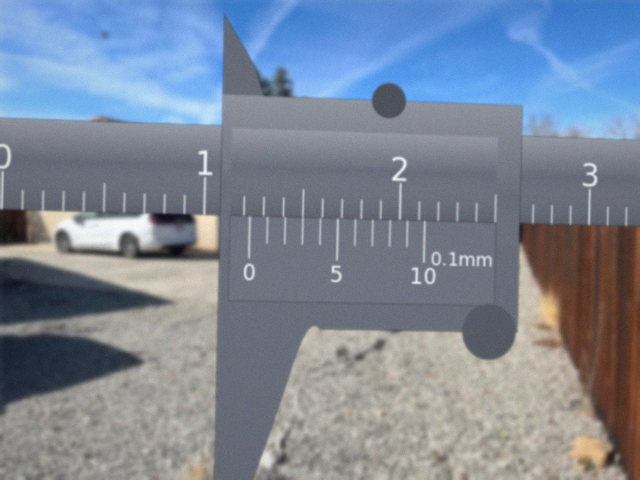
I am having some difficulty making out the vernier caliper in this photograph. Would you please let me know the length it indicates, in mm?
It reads 12.3 mm
